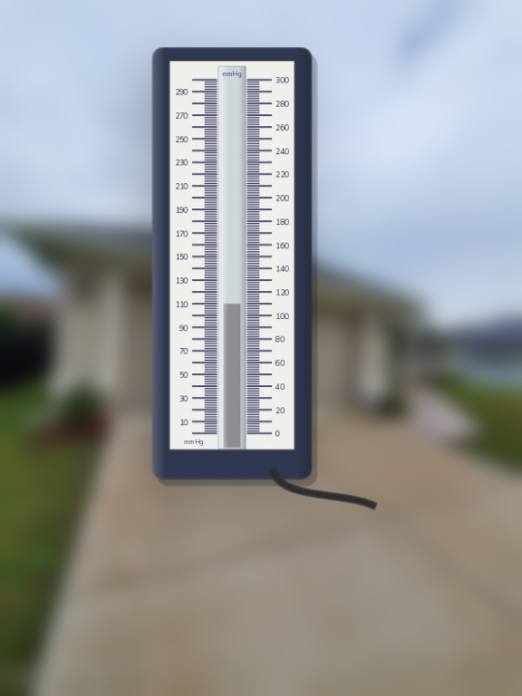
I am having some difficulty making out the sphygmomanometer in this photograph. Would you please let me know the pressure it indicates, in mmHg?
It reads 110 mmHg
